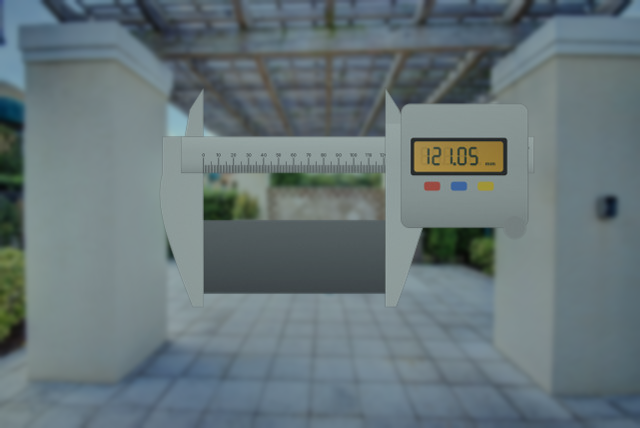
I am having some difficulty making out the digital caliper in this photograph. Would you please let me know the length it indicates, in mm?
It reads 121.05 mm
